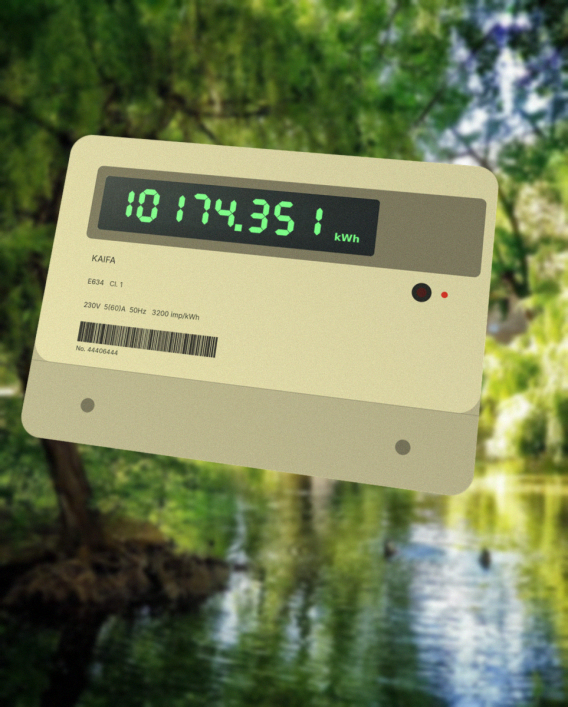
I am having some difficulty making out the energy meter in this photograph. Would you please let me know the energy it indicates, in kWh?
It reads 10174.351 kWh
